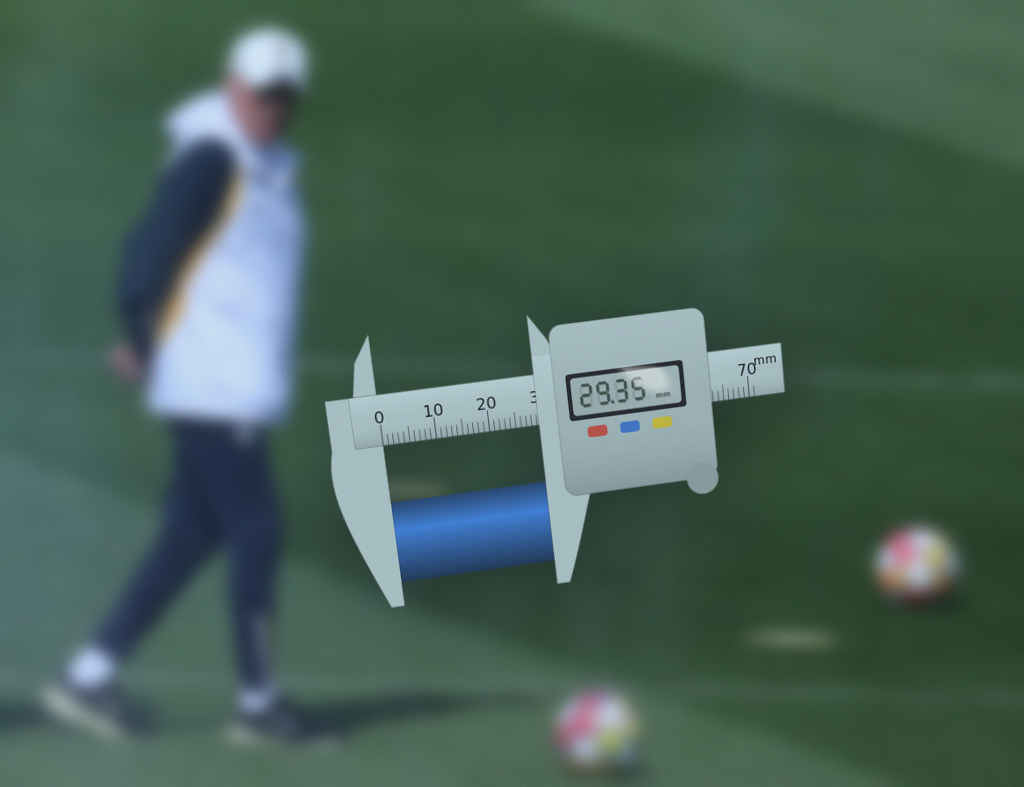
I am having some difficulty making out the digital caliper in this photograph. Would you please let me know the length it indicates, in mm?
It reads 29.35 mm
